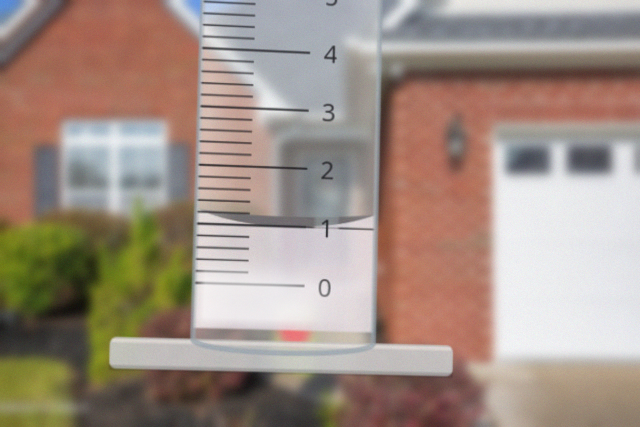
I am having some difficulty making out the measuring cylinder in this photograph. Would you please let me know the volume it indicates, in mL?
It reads 1 mL
